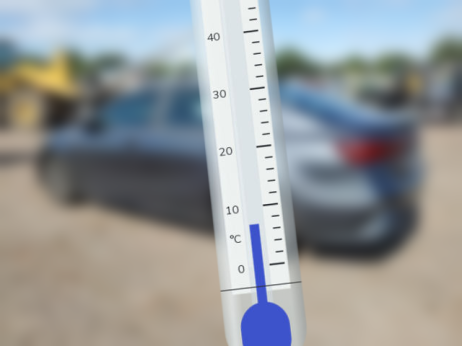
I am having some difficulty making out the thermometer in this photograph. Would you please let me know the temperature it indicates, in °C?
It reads 7 °C
